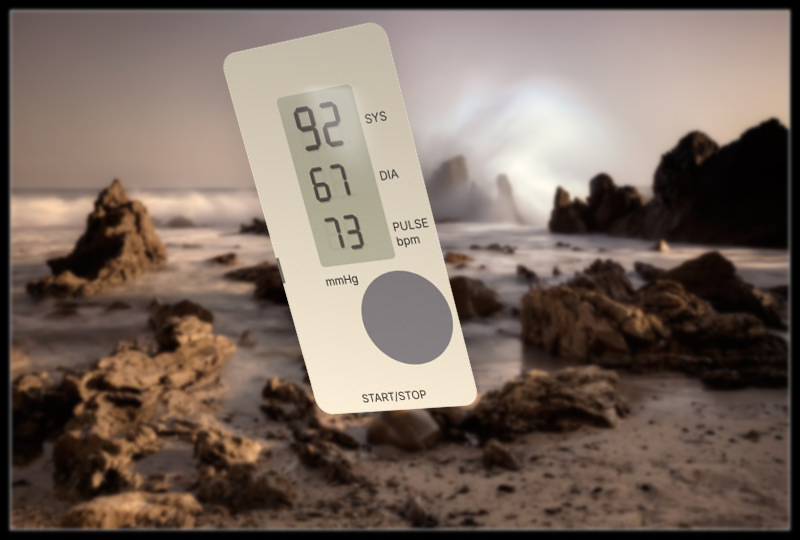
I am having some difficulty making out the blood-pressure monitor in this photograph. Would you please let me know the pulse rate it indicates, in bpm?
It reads 73 bpm
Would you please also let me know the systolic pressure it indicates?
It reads 92 mmHg
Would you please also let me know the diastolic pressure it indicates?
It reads 67 mmHg
